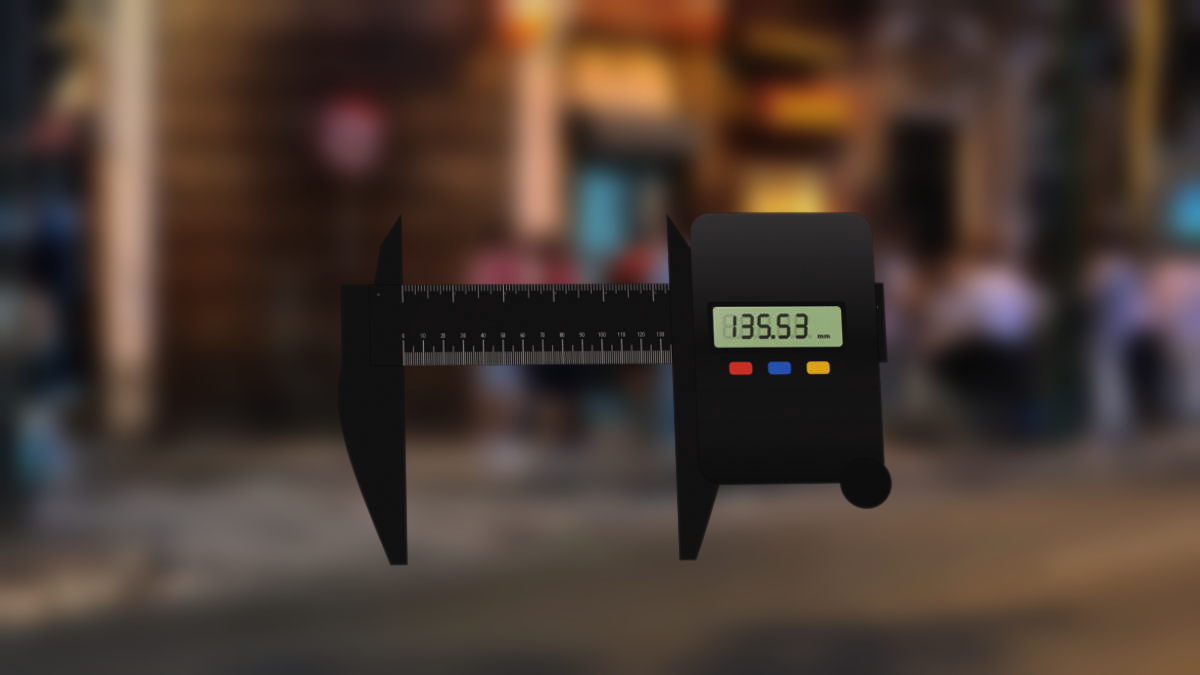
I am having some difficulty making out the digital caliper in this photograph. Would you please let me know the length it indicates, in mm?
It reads 135.53 mm
